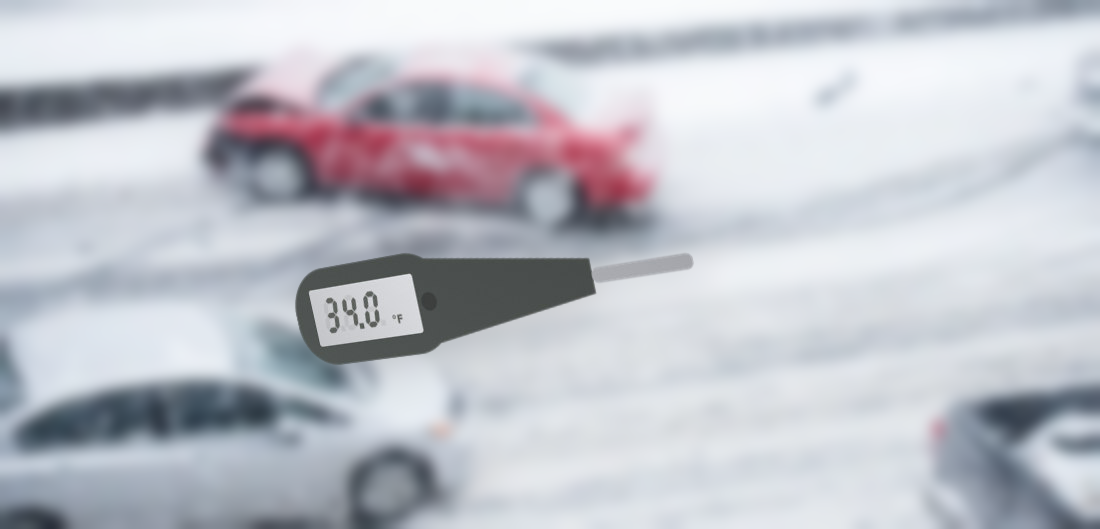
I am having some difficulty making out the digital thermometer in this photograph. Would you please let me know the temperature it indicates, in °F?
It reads 34.0 °F
